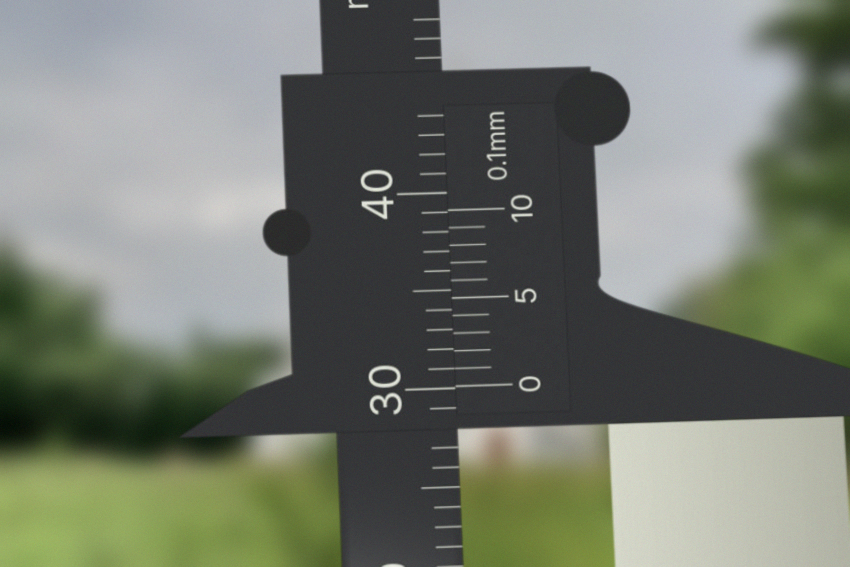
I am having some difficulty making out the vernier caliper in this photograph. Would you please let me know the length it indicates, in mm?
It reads 30.1 mm
